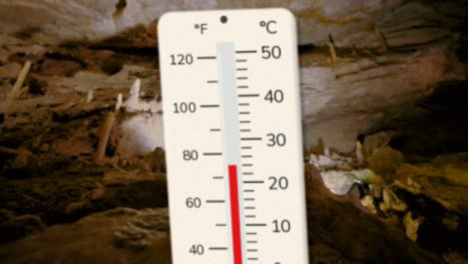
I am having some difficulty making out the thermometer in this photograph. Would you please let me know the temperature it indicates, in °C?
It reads 24 °C
